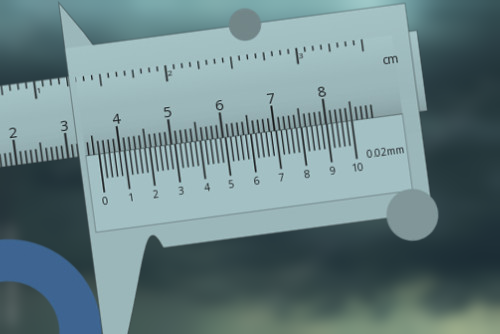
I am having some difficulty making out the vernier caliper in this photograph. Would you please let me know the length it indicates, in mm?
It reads 36.0 mm
